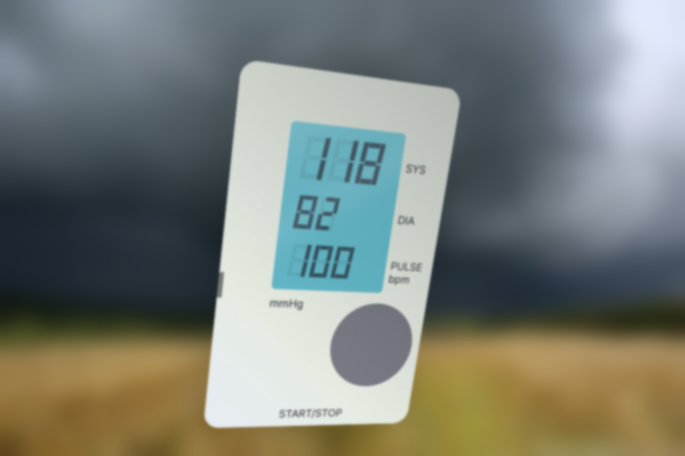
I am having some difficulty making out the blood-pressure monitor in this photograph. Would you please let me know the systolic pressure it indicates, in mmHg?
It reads 118 mmHg
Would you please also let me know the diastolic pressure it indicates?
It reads 82 mmHg
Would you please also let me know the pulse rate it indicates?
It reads 100 bpm
